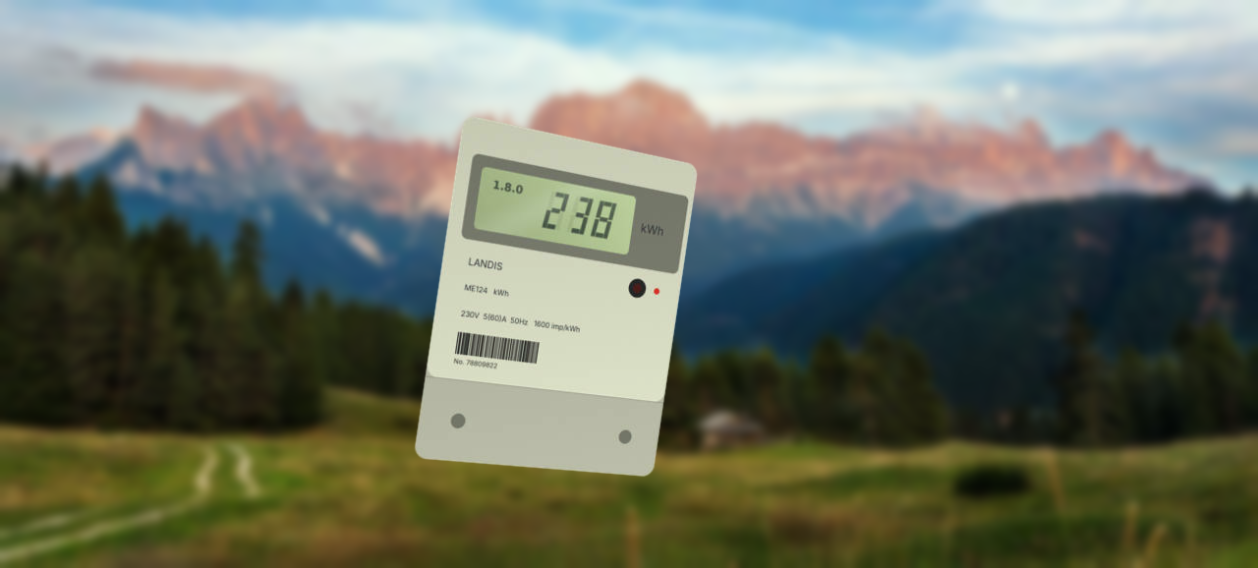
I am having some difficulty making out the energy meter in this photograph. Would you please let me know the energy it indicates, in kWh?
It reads 238 kWh
